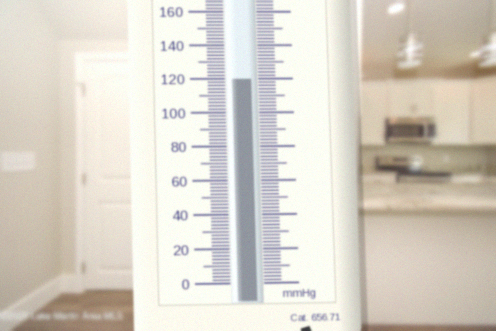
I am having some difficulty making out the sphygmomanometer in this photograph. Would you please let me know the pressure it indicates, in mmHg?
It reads 120 mmHg
